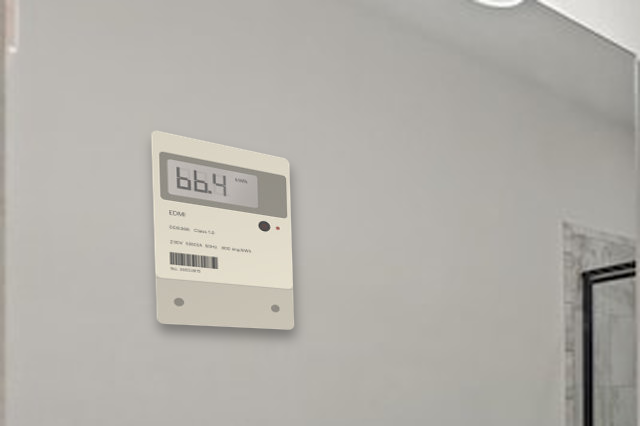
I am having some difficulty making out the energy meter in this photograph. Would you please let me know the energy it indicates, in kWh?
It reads 66.4 kWh
